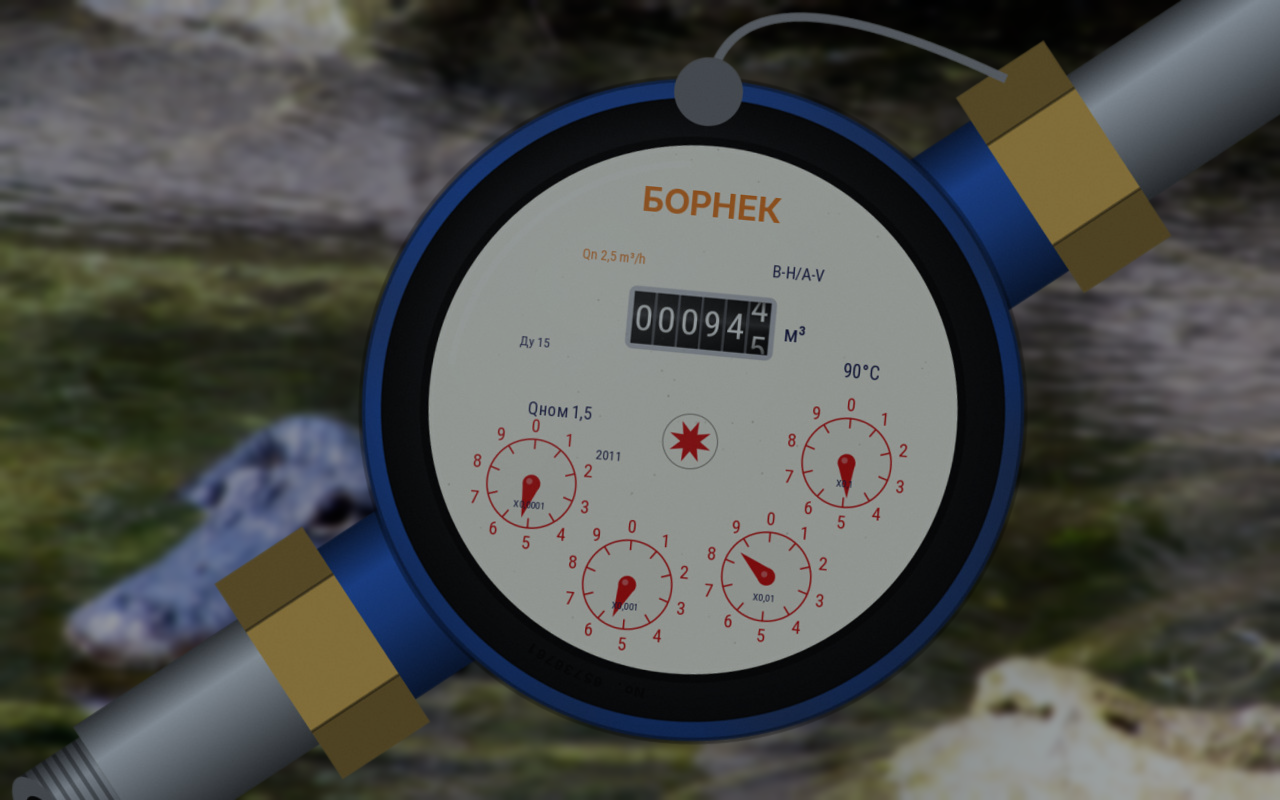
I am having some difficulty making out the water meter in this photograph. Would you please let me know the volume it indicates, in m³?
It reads 944.4855 m³
